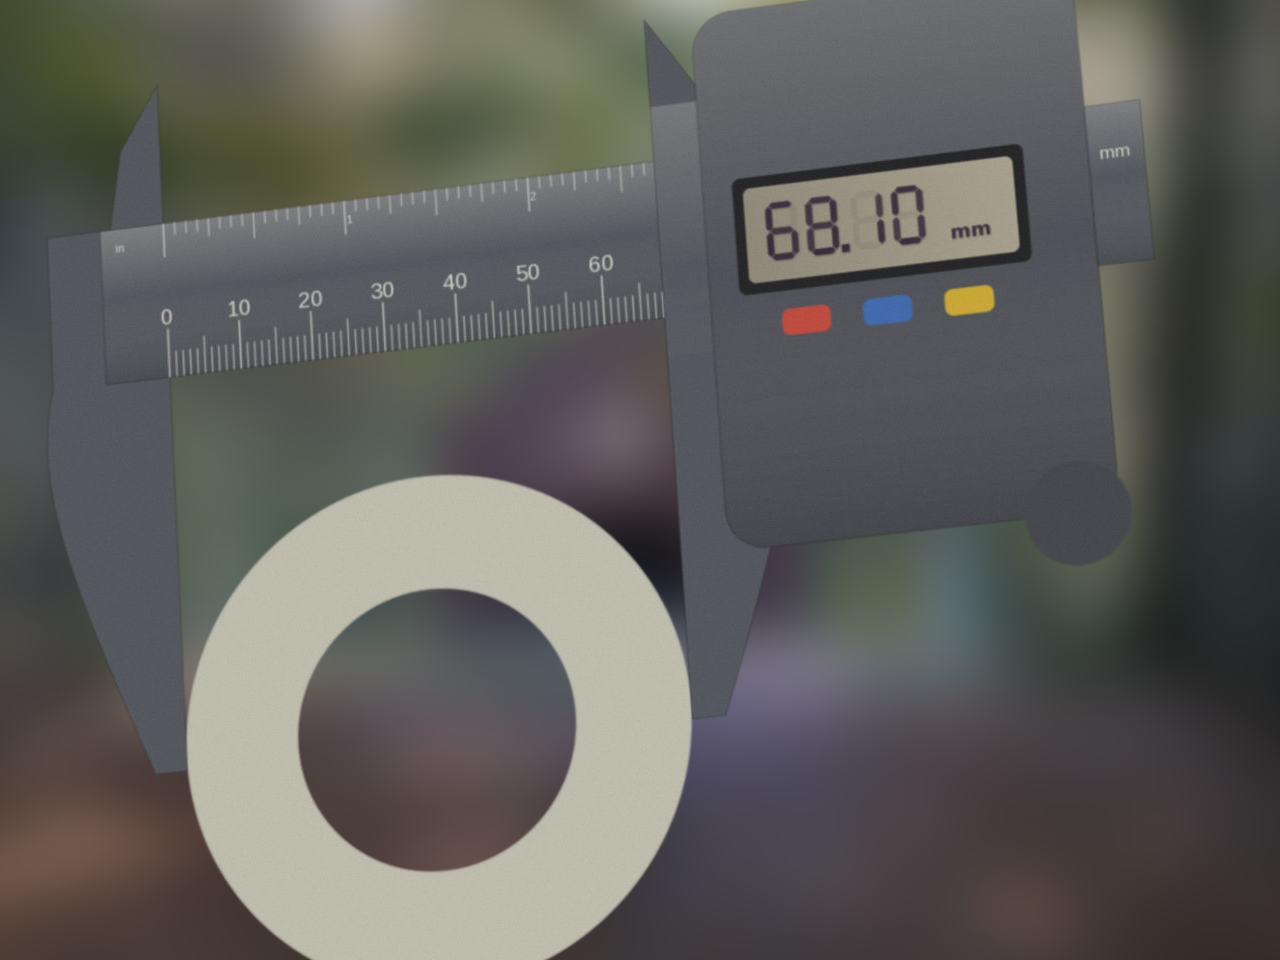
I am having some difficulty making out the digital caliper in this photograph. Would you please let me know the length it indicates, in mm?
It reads 68.10 mm
